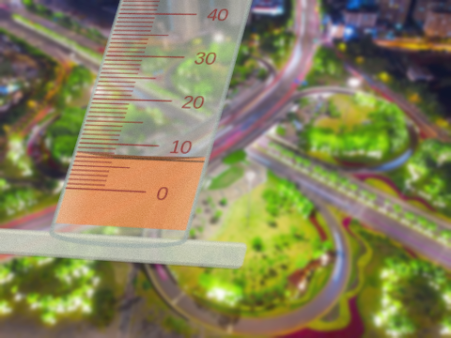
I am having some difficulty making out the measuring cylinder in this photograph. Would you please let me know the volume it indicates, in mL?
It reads 7 mL
